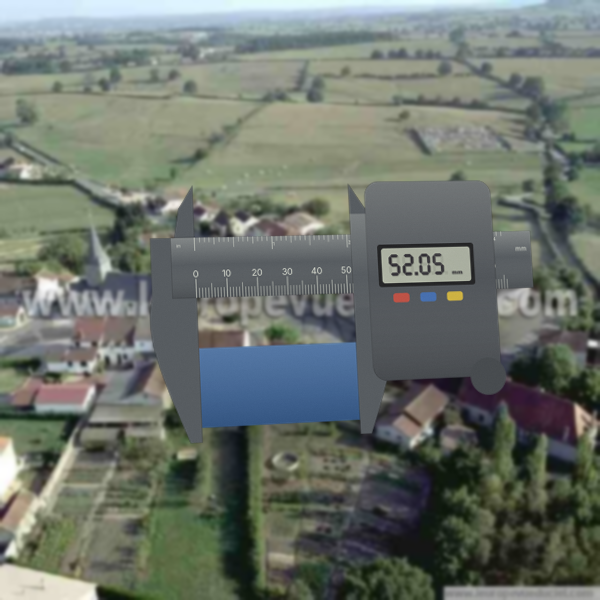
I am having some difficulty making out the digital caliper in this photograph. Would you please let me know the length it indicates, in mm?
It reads 52.05 mm
